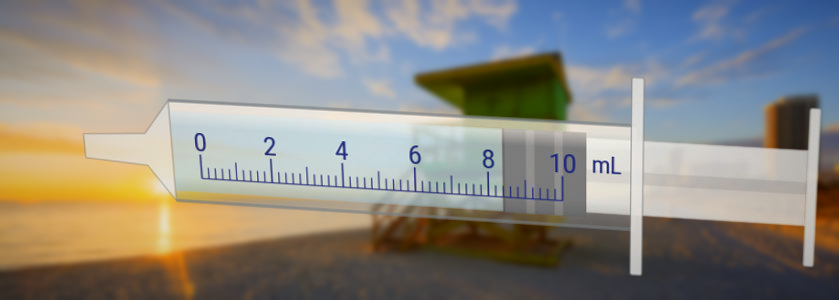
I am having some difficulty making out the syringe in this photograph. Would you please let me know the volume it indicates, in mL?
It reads 8.4 mL
